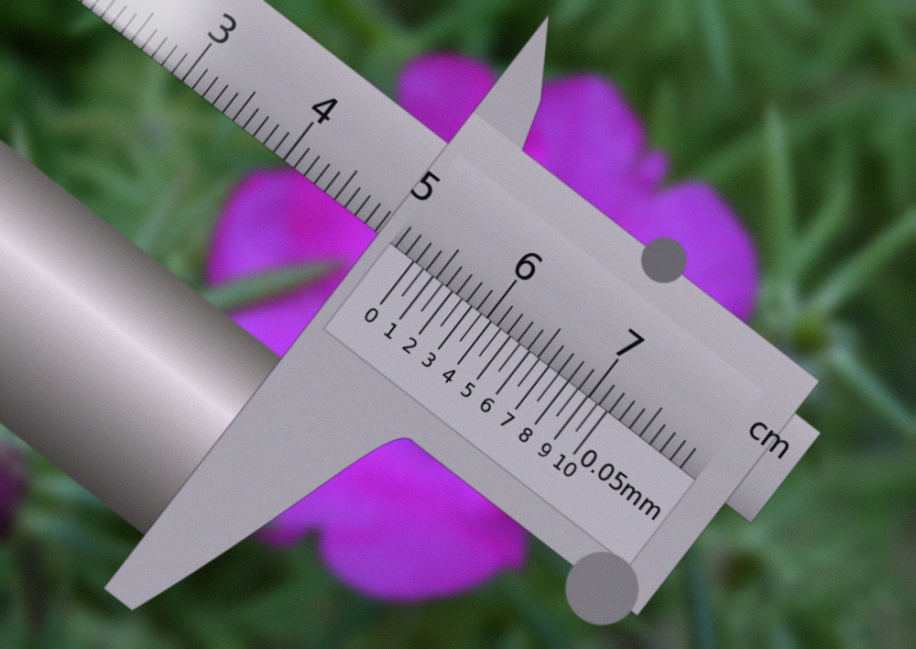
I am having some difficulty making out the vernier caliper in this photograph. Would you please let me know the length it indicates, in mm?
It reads 52.8 mm
